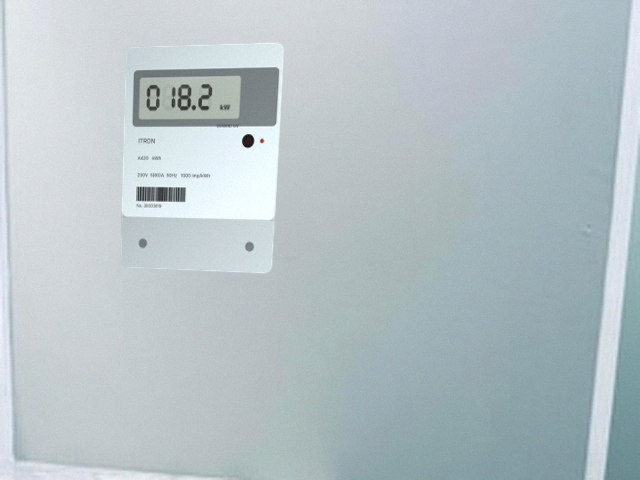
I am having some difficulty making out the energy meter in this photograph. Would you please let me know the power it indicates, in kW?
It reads 18.2 kW
